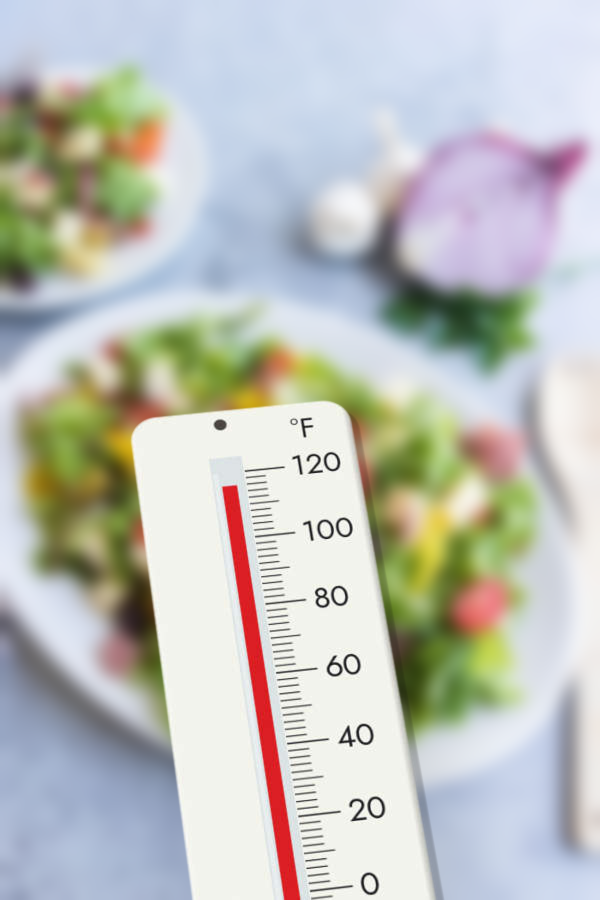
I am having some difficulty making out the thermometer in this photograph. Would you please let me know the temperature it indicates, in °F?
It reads 116 °F
